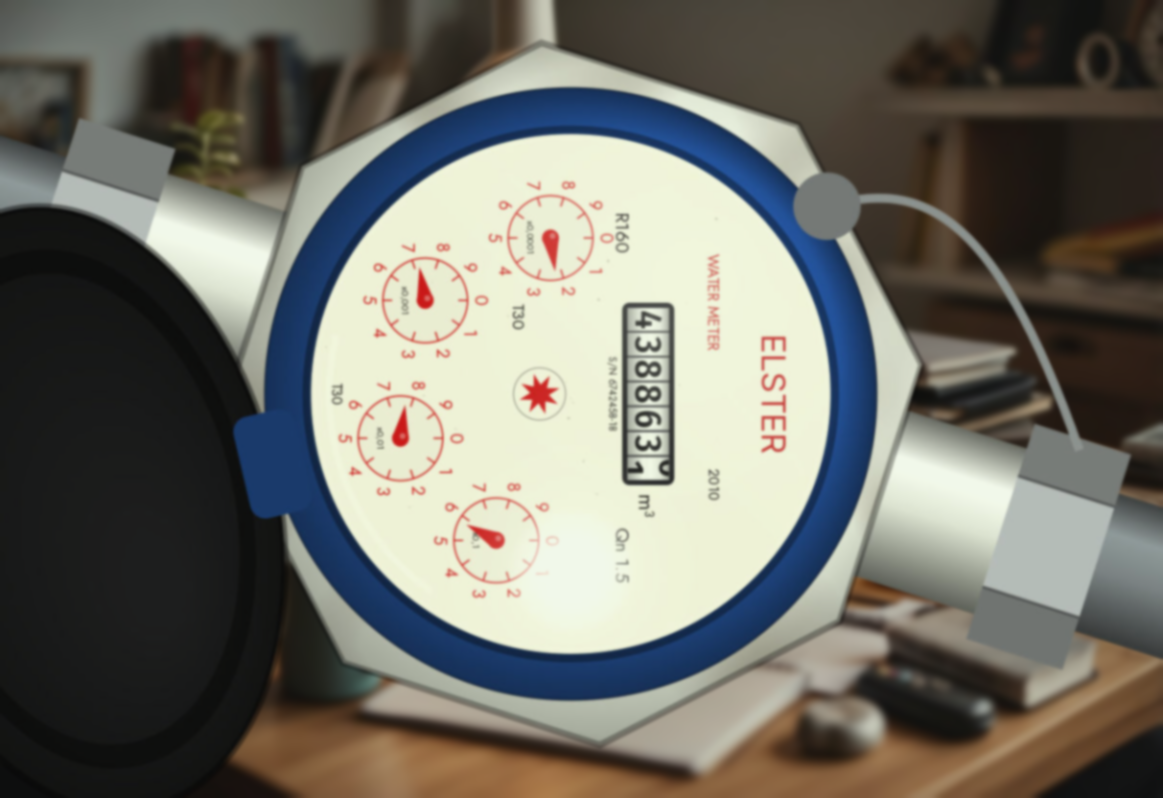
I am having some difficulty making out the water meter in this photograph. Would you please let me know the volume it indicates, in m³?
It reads 4388630.5772 m³
